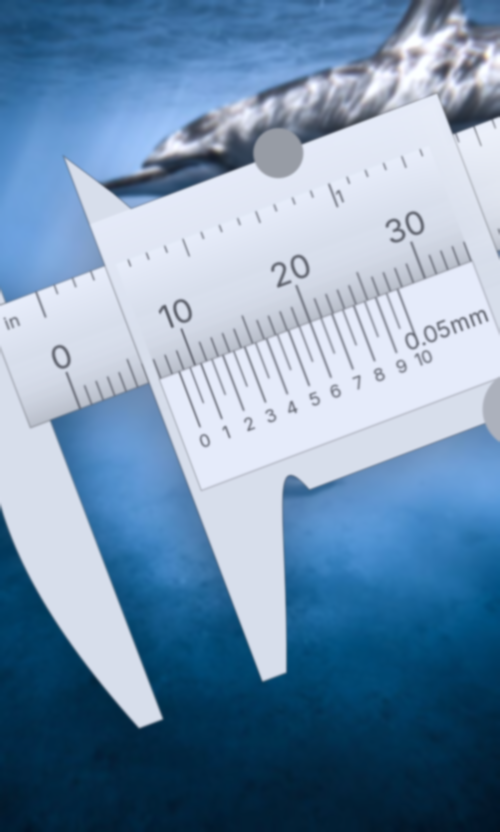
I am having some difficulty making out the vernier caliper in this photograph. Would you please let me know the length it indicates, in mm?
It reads 8.6 mm
